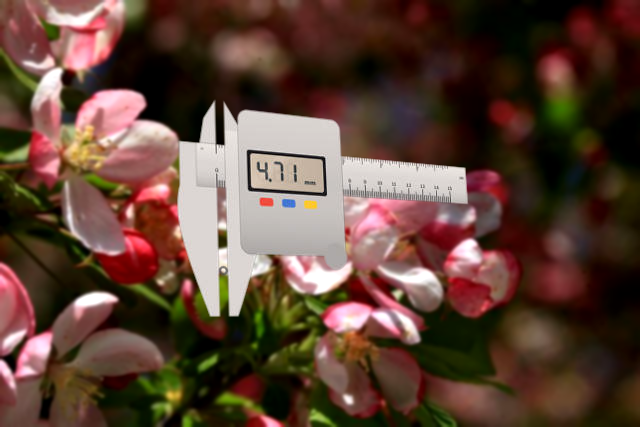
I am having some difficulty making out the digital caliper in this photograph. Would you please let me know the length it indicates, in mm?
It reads 4.71 mm
